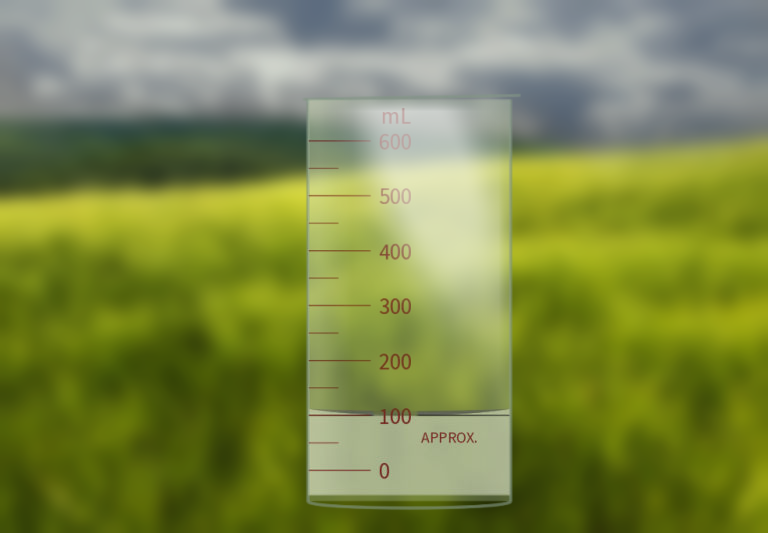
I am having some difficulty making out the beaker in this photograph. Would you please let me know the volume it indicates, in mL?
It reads 100 mL
